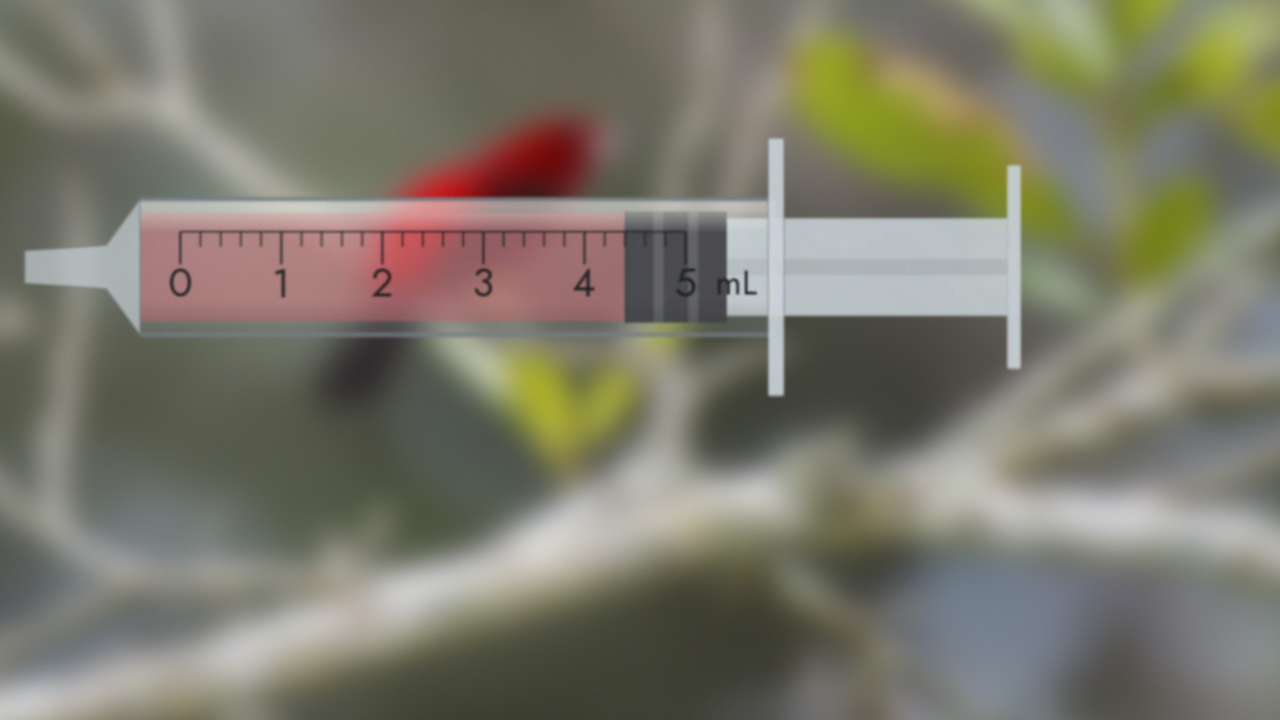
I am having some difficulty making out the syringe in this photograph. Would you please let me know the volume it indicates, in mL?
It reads 4.4 mL
